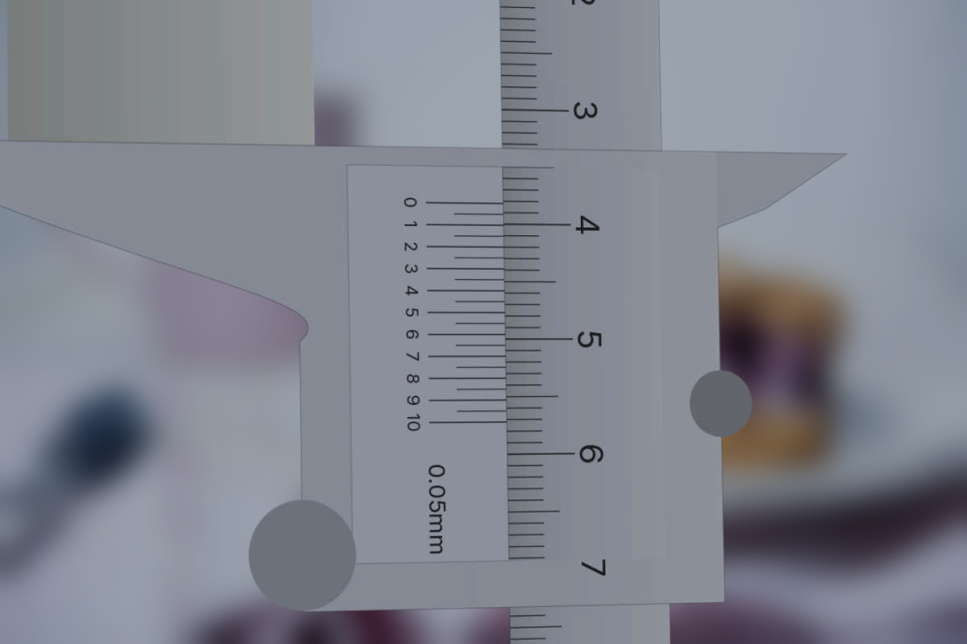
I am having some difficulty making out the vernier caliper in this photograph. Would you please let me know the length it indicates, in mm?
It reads 38.2 mm
